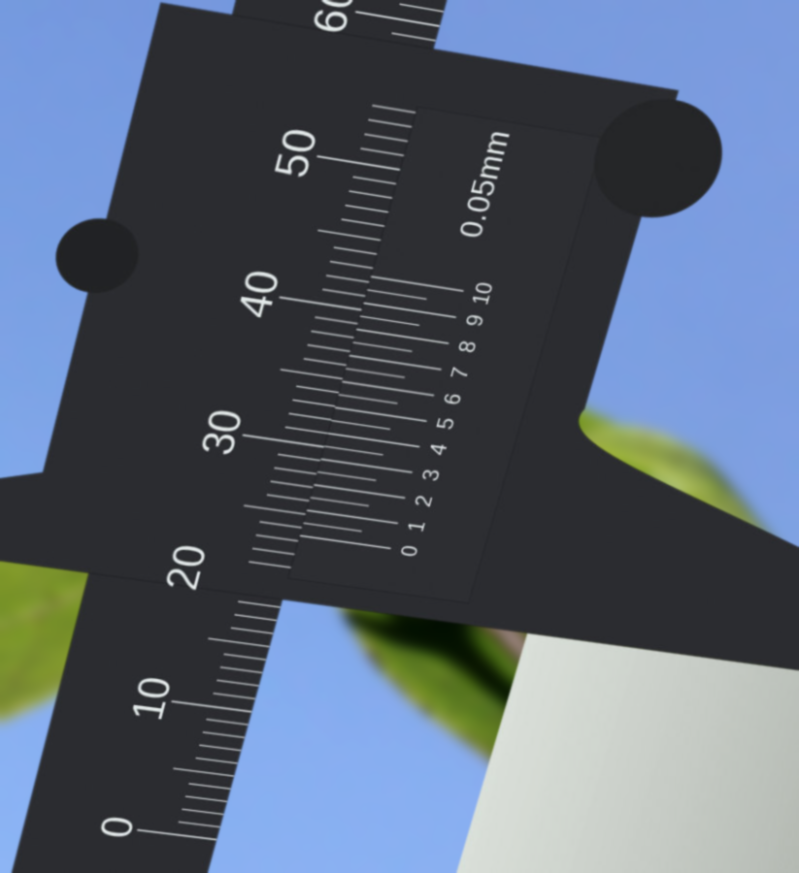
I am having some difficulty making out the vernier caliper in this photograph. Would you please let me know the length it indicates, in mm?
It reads 23.4 mm
